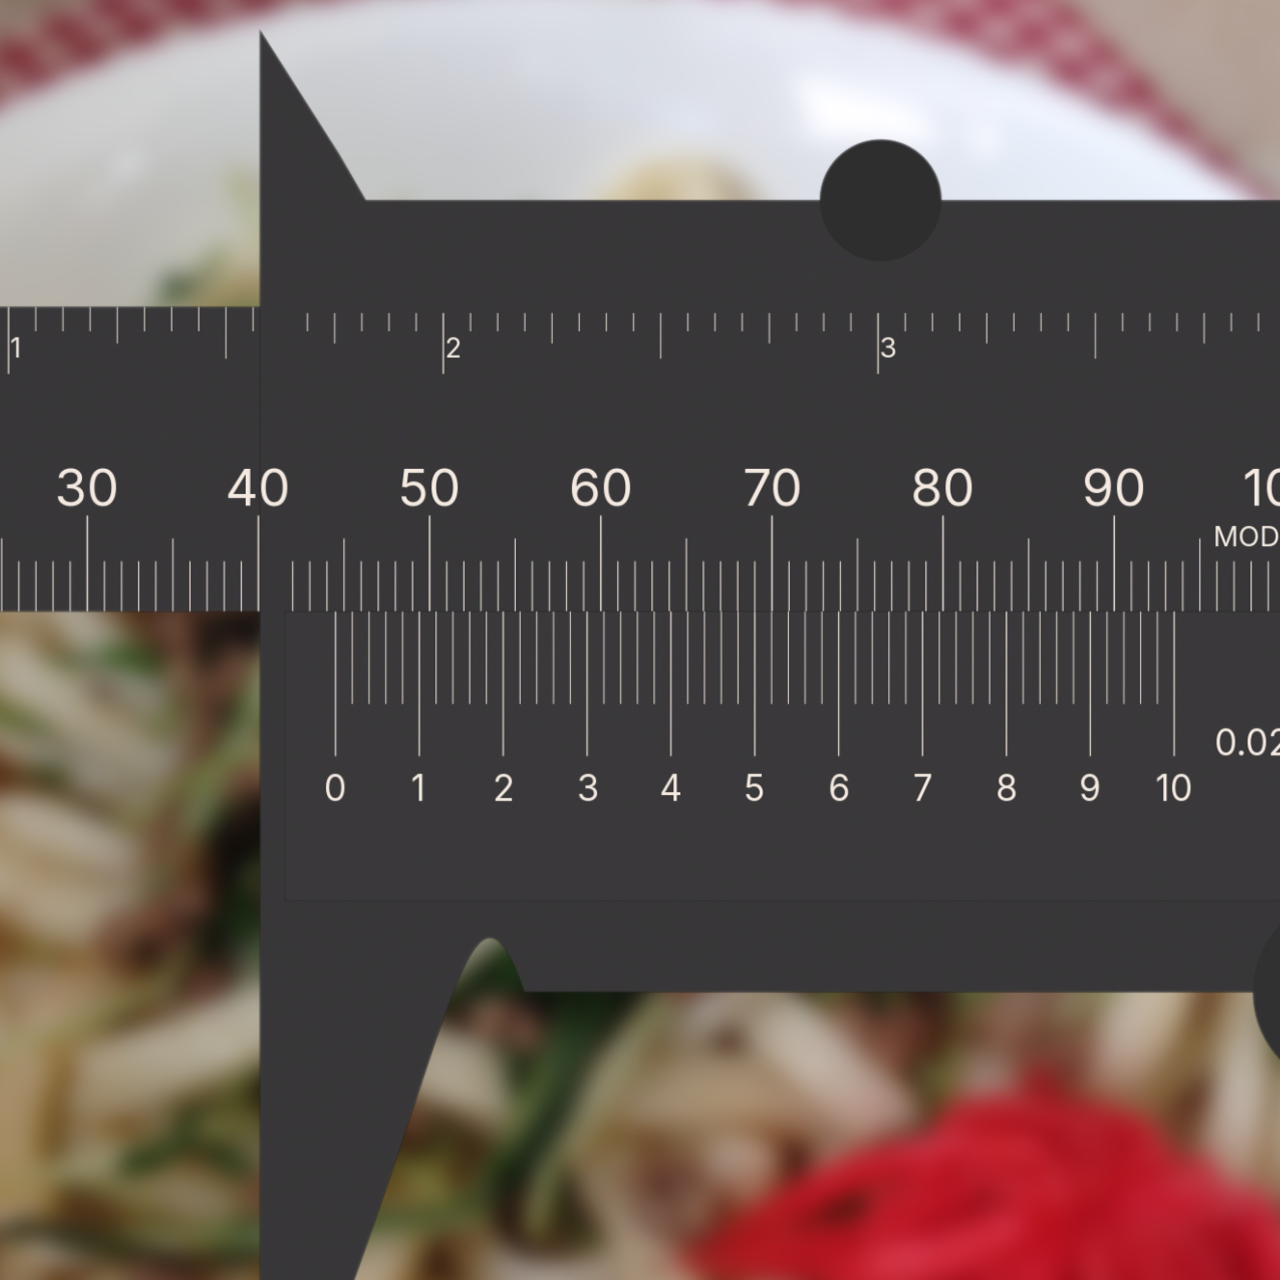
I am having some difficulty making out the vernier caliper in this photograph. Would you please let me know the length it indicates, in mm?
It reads 44.5 mm
